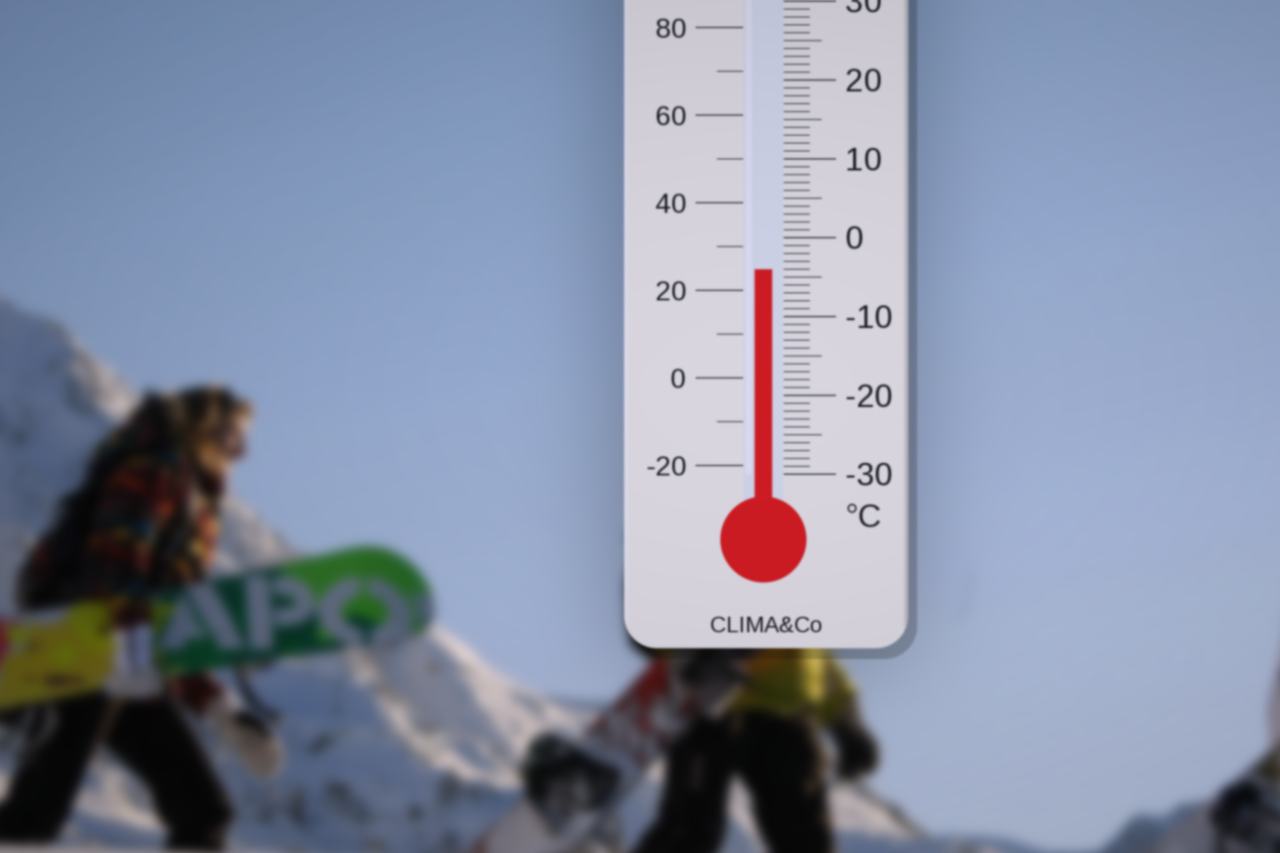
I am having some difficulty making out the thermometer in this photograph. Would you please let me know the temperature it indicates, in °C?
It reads -4 °C
